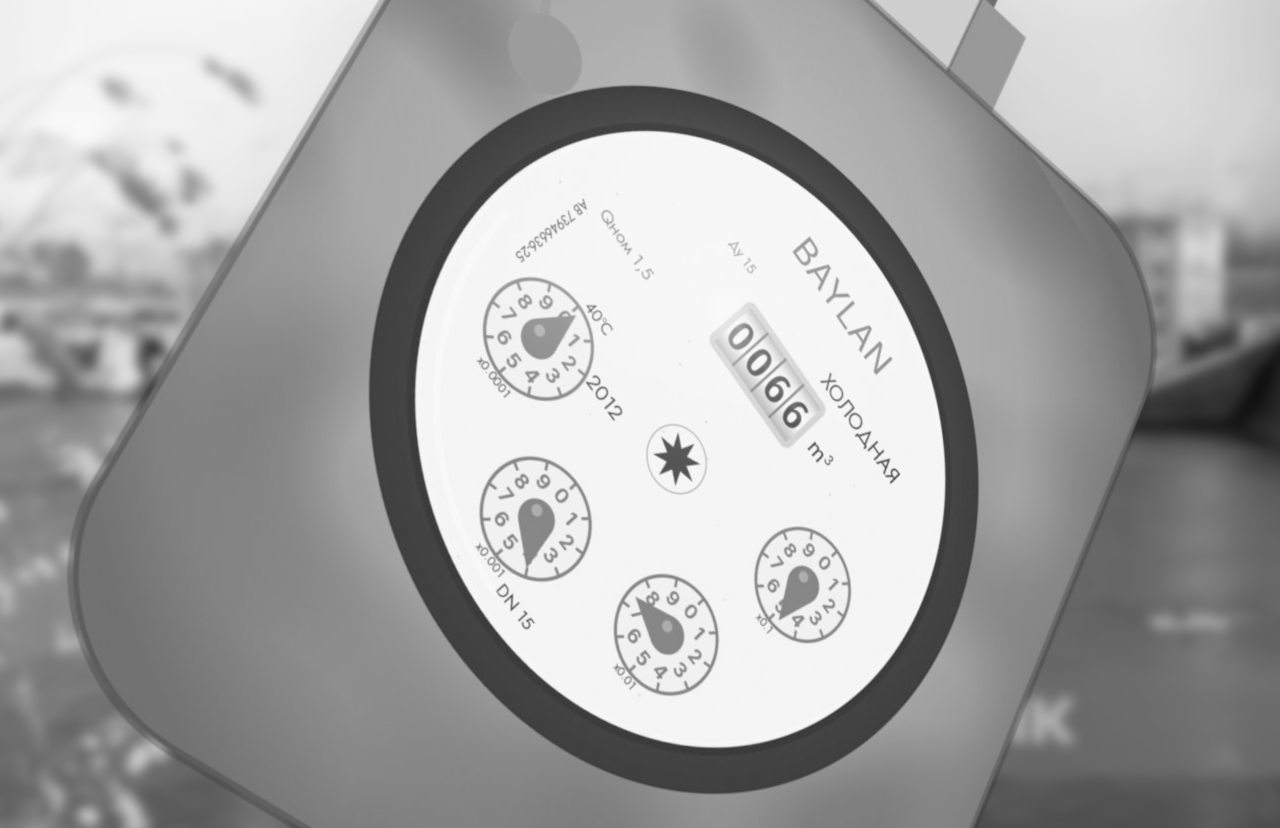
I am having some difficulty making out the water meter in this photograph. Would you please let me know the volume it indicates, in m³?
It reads 66.4740 m³
